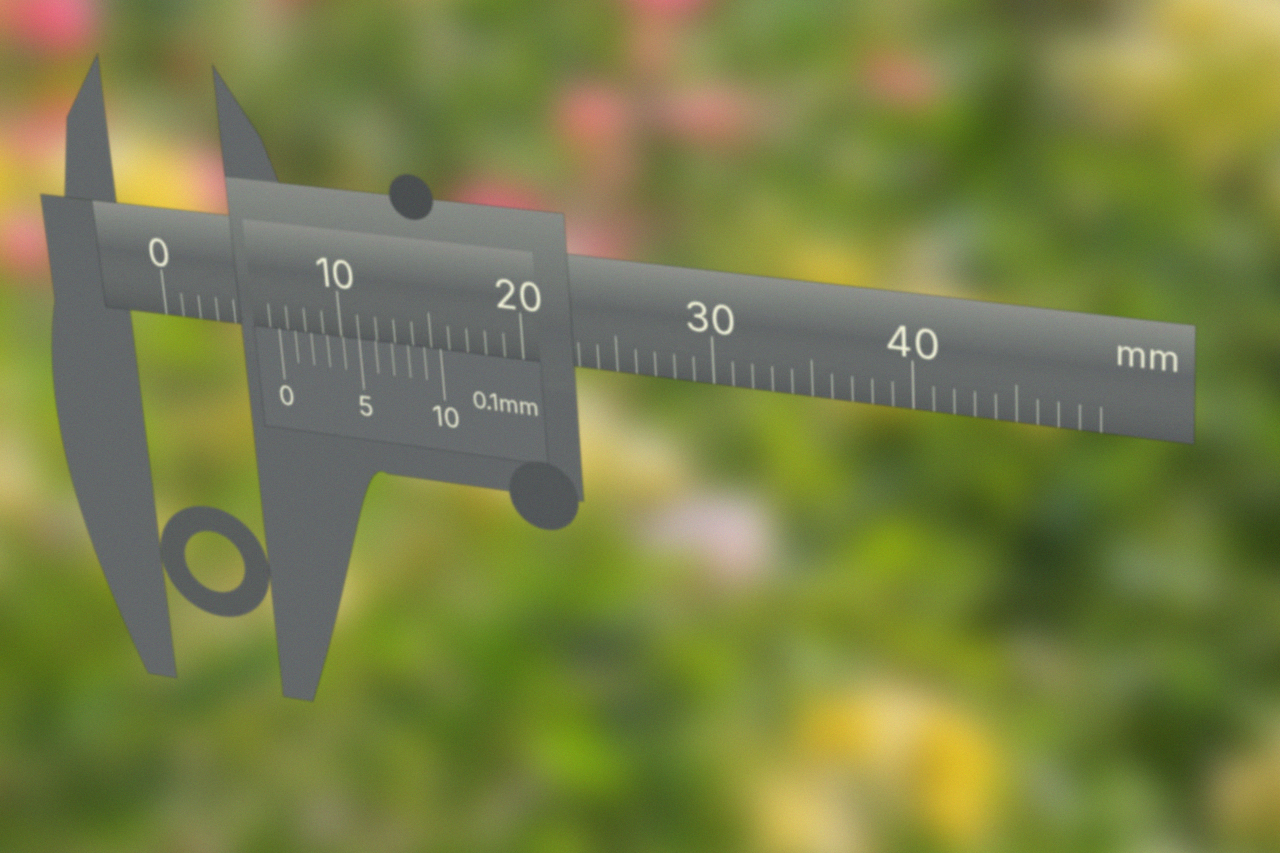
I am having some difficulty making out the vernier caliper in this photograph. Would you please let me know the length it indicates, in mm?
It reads 6.5 mm
